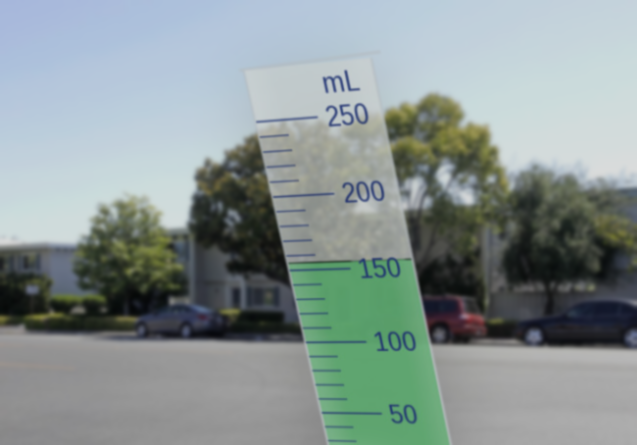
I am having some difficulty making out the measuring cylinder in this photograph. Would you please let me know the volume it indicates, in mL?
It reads 155 mL
